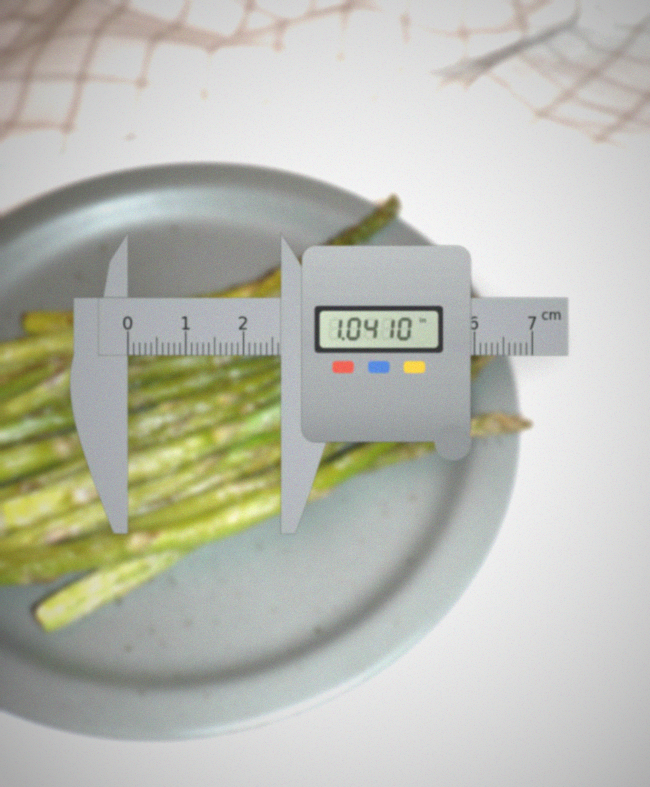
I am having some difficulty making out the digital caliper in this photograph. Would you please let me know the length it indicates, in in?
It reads 1.0410 in
